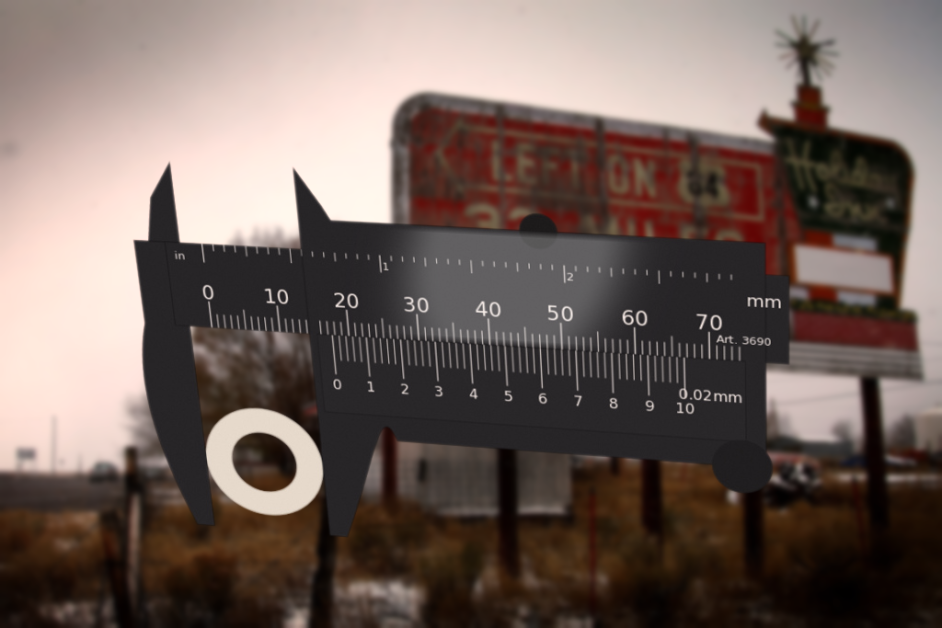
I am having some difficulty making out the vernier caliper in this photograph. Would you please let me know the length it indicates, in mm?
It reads 17.6 mm
